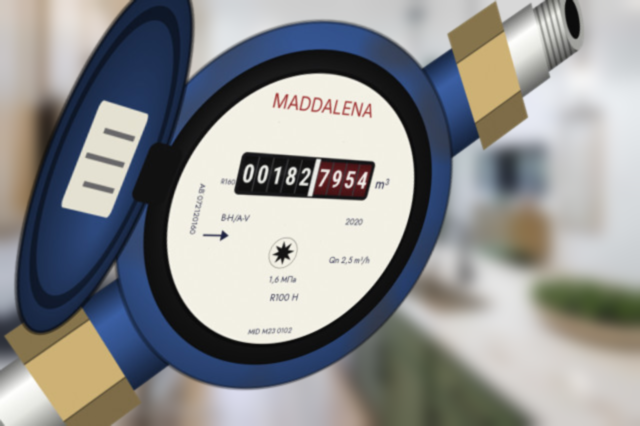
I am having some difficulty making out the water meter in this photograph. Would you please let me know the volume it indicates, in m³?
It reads 182.7954 m³
